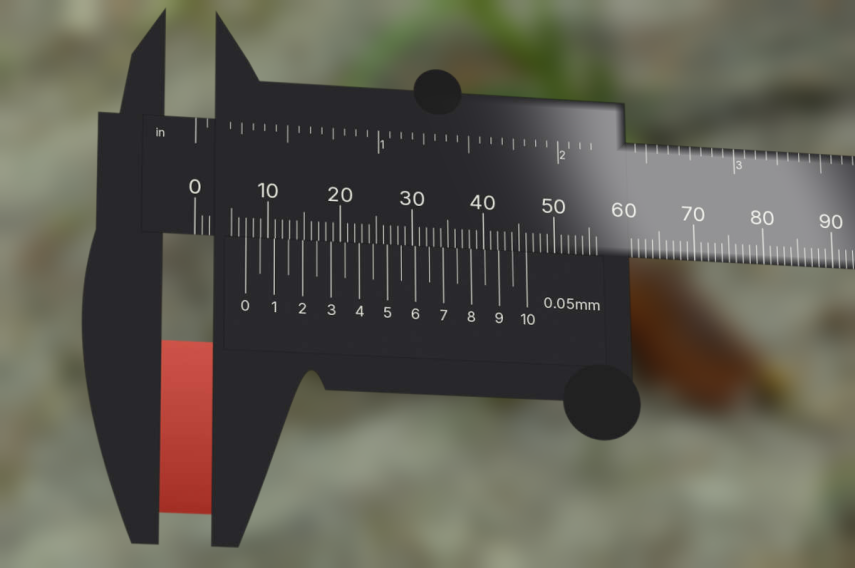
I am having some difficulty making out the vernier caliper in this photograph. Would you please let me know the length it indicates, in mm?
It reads 7.0 mm
